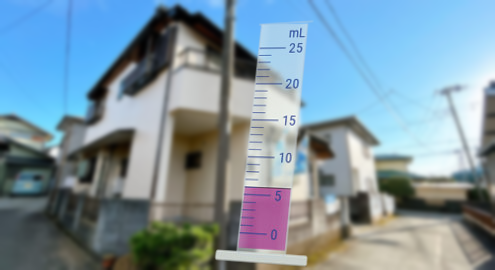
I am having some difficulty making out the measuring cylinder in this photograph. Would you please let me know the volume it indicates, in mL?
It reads 6 mL
